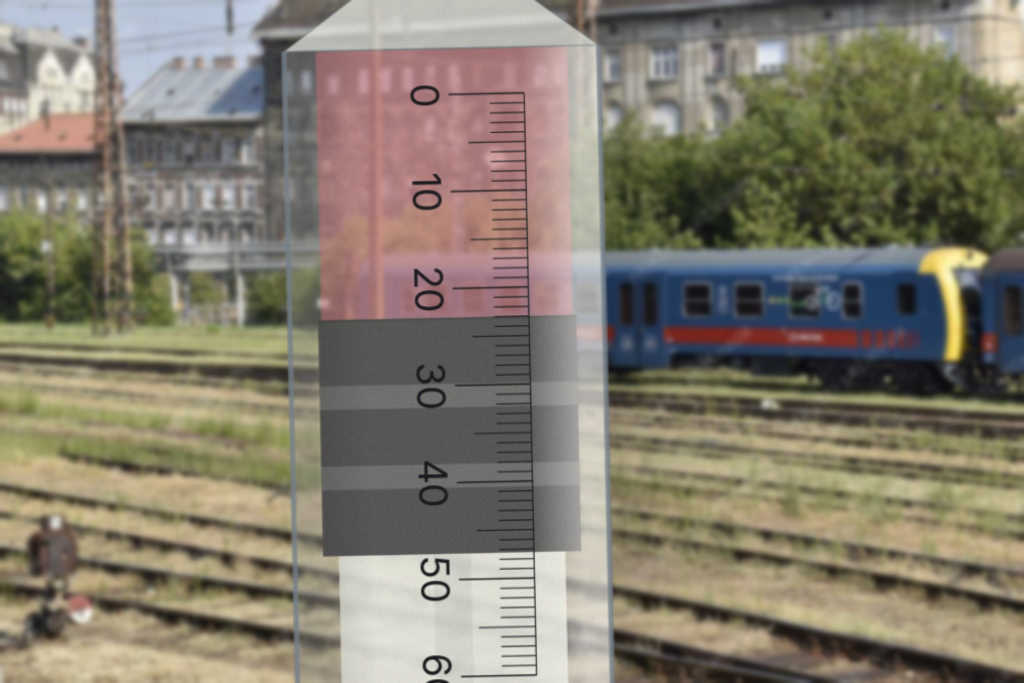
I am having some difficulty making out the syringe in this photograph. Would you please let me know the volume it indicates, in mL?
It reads 23 mL
